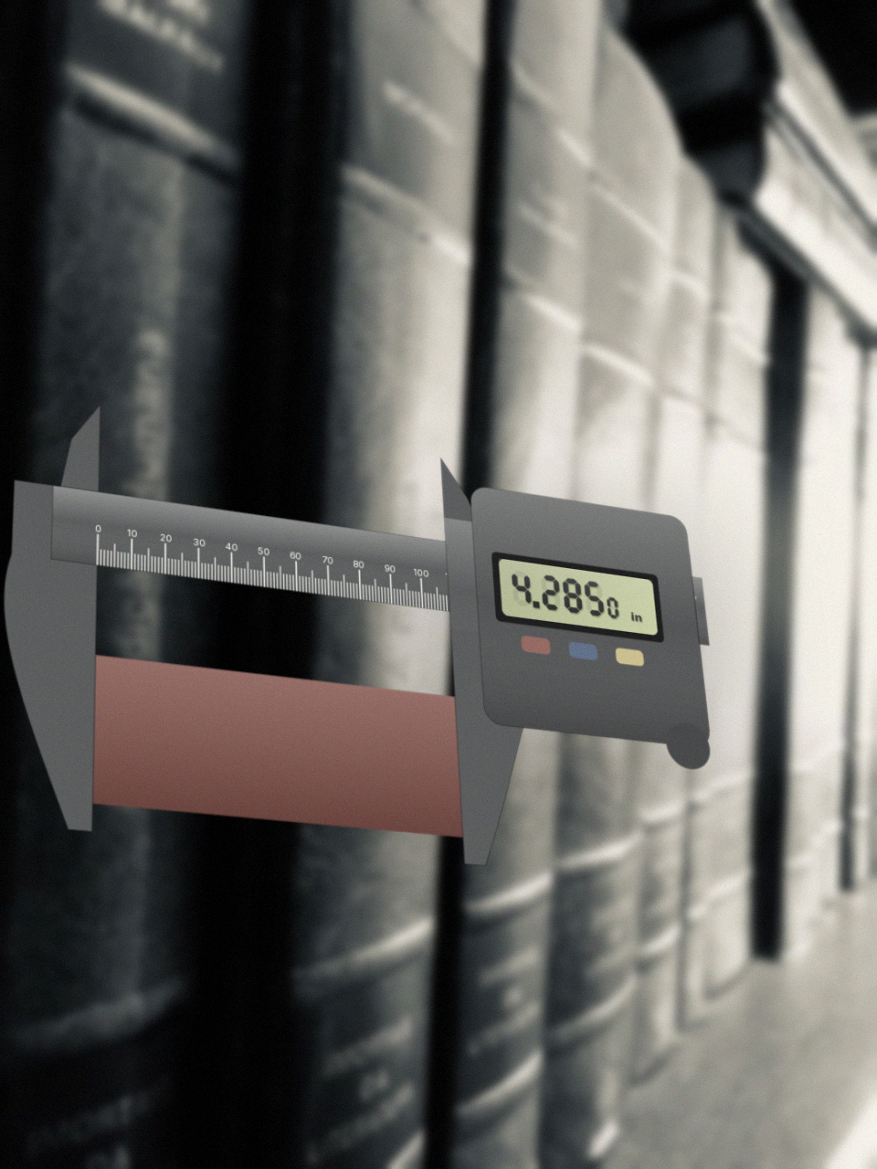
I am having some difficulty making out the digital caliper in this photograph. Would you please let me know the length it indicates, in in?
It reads 4.2850 in
